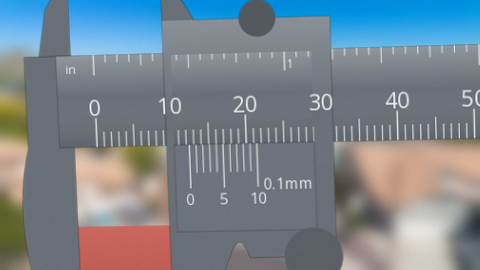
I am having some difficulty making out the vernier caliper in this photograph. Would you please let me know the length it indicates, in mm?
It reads 12.4 mm
